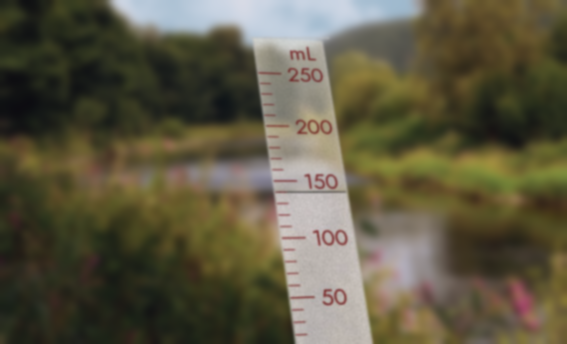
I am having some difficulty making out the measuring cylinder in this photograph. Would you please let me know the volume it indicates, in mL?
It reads 140 mL
